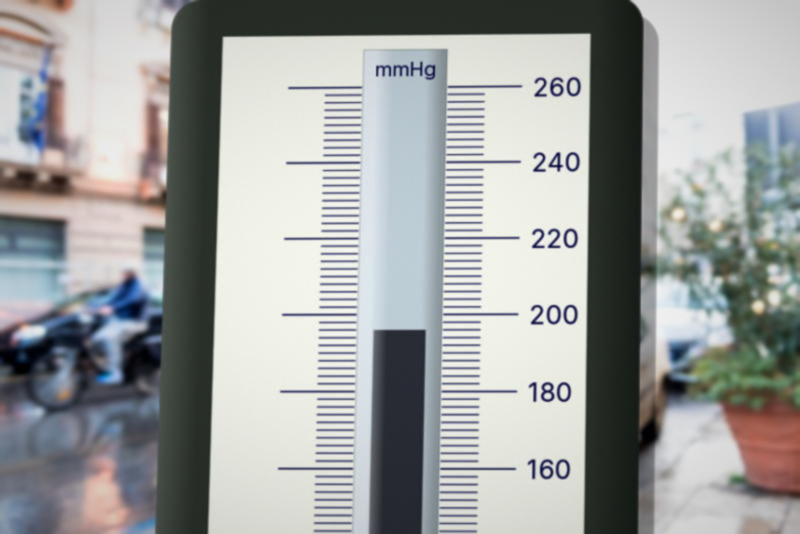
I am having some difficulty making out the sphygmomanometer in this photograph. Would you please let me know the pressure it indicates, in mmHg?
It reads 196 mmHg
